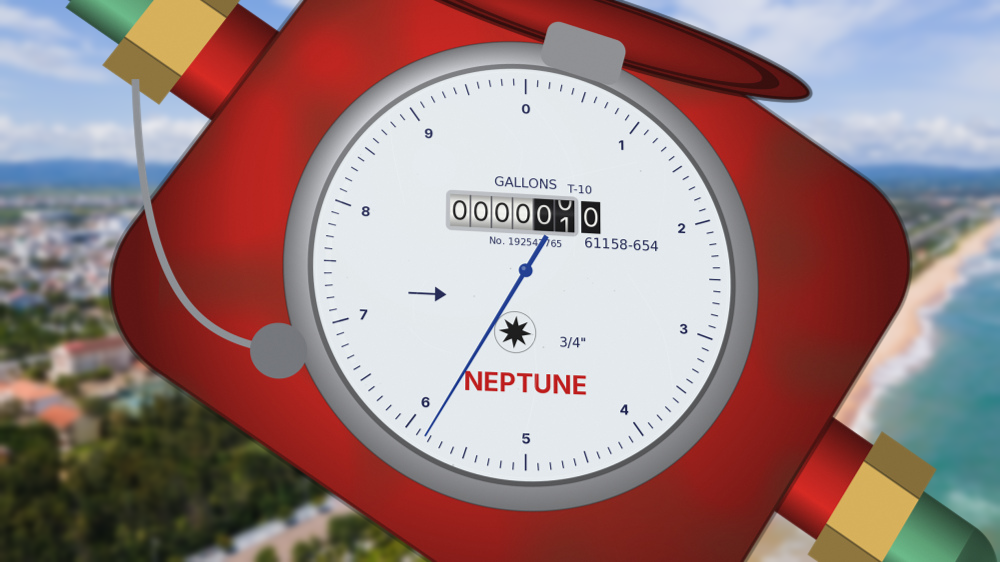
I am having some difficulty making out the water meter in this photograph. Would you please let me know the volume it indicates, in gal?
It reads 5.8 gal
